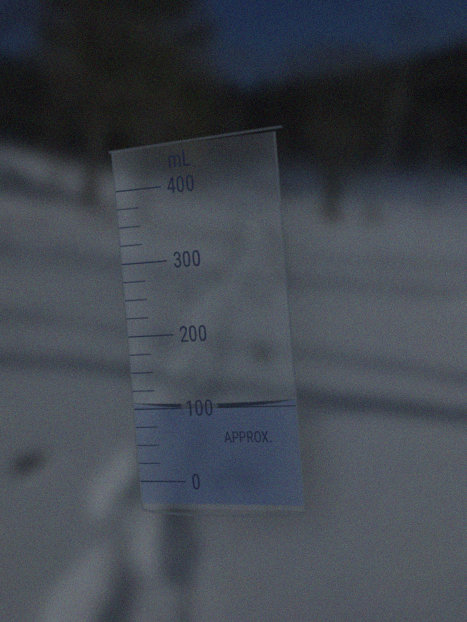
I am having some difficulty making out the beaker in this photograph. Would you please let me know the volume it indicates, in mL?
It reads 100 mL
